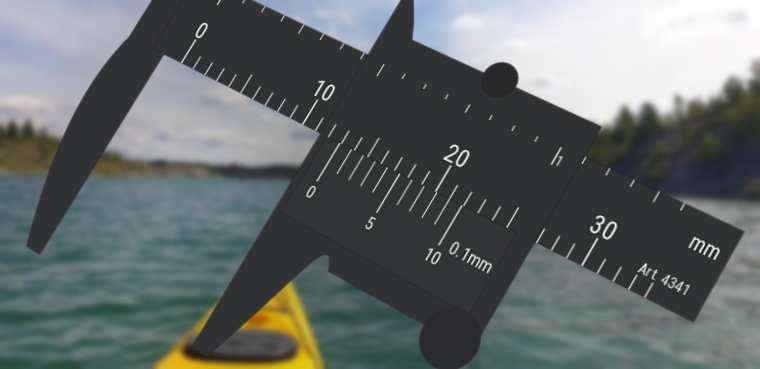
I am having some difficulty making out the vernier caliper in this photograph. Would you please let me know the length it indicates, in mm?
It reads 12.9 mm
